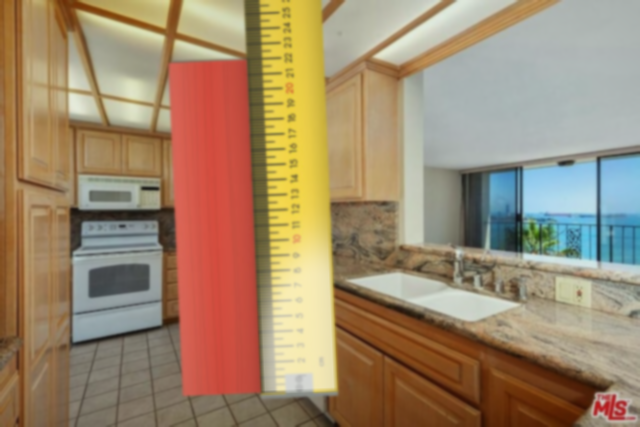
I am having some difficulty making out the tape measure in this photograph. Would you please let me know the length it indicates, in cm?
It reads 22 cm
